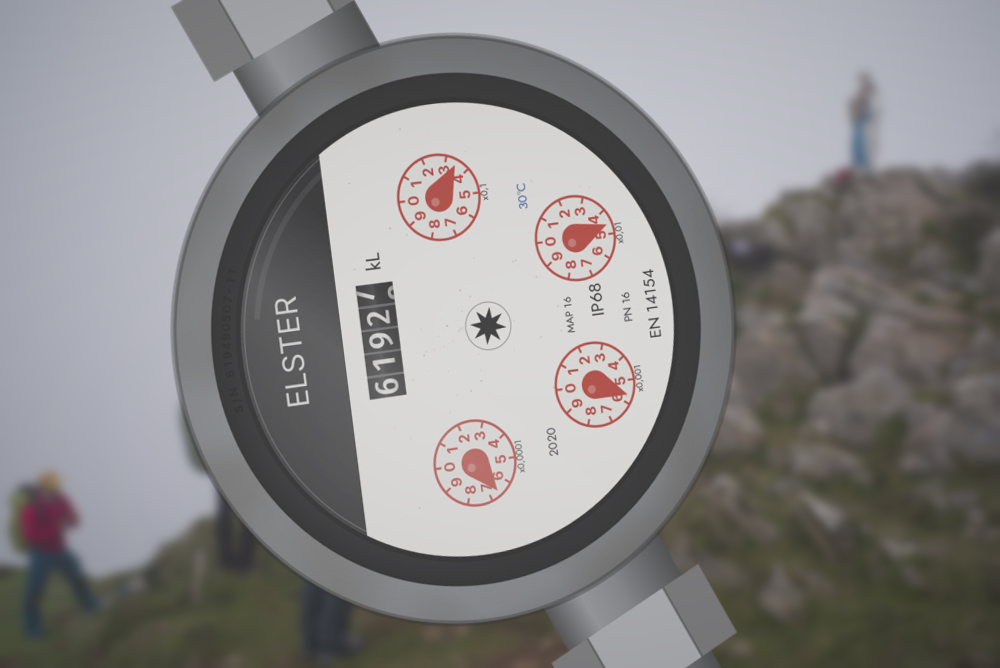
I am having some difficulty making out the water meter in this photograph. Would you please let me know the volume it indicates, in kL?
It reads 61927.3456 kL
